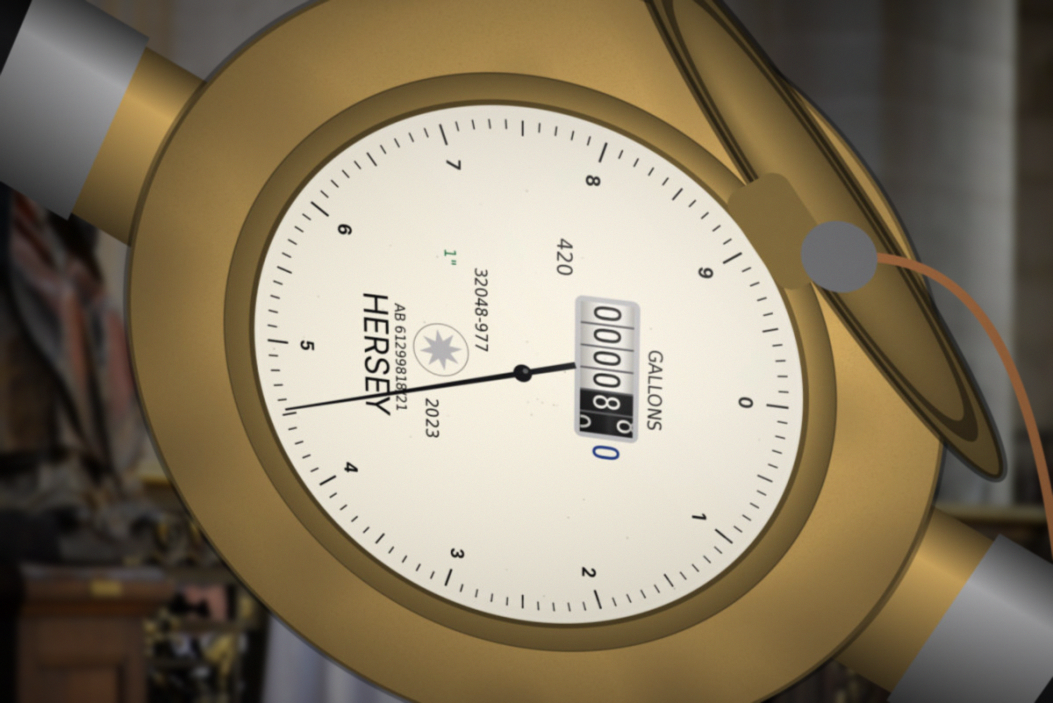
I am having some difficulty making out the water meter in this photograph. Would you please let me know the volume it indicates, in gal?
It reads 884.5 gal
